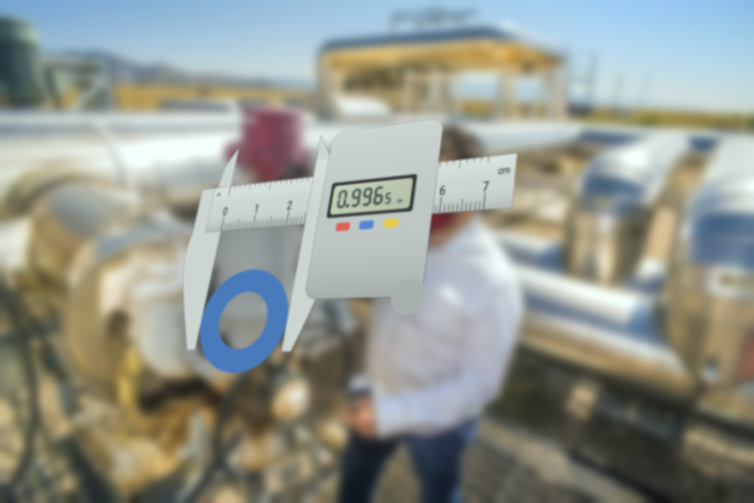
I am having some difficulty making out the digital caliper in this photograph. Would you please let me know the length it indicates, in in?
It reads 0.9965 in
